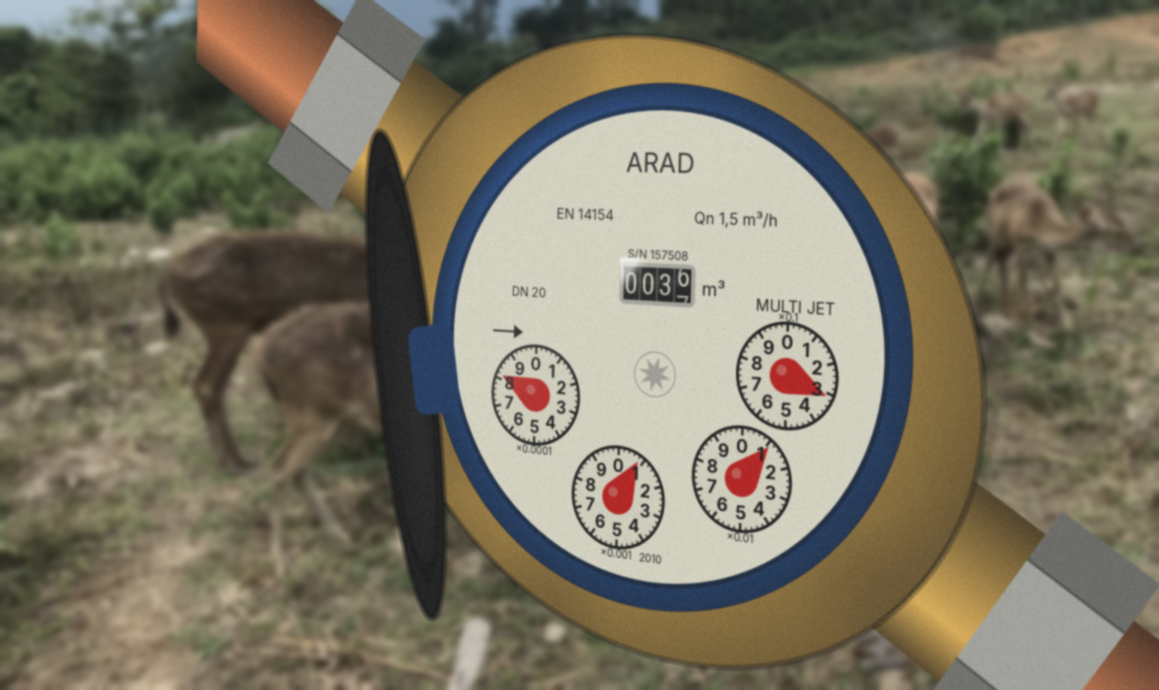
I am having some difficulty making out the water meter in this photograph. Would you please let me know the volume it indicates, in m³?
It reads 36.3108 m³
